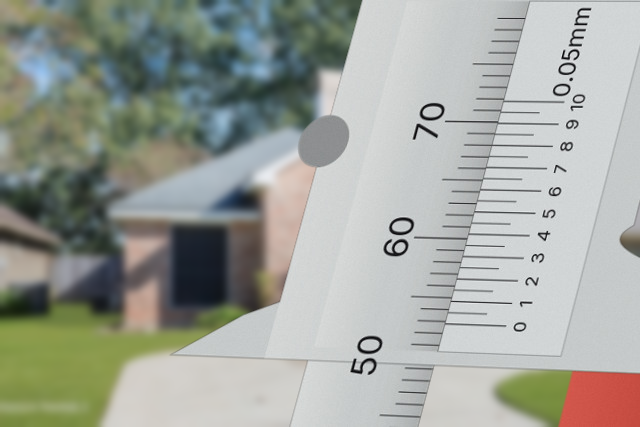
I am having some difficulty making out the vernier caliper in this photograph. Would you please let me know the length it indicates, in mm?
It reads 52.8 mm
